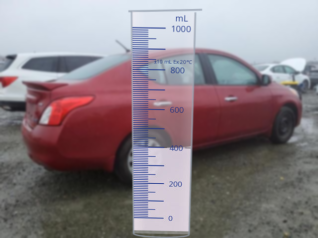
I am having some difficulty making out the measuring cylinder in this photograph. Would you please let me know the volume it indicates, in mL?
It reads 400 mL
